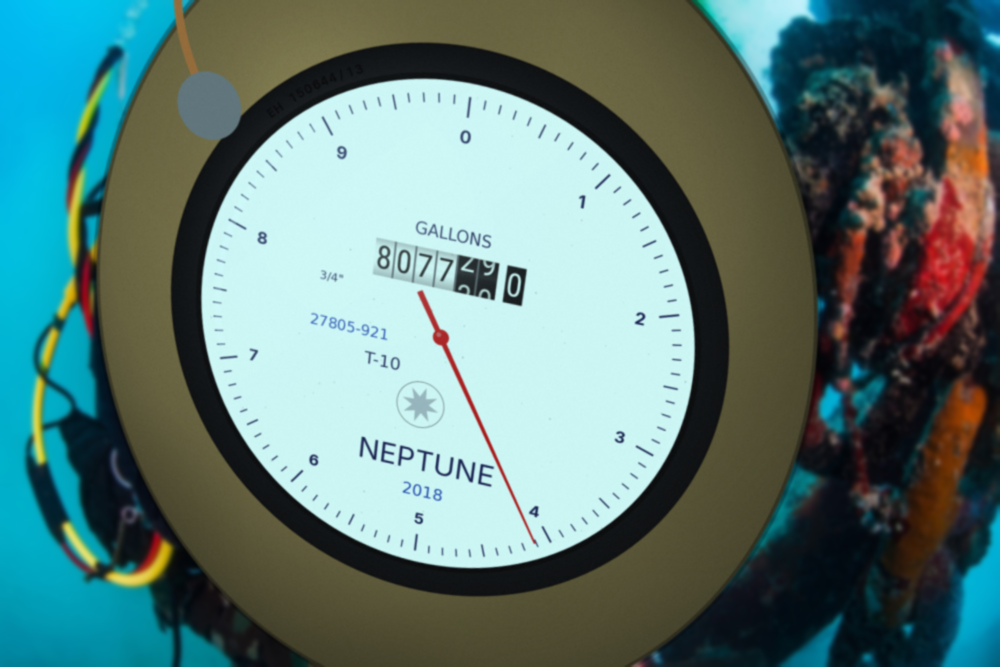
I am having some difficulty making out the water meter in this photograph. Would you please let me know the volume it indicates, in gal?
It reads 8077294.1 gal
